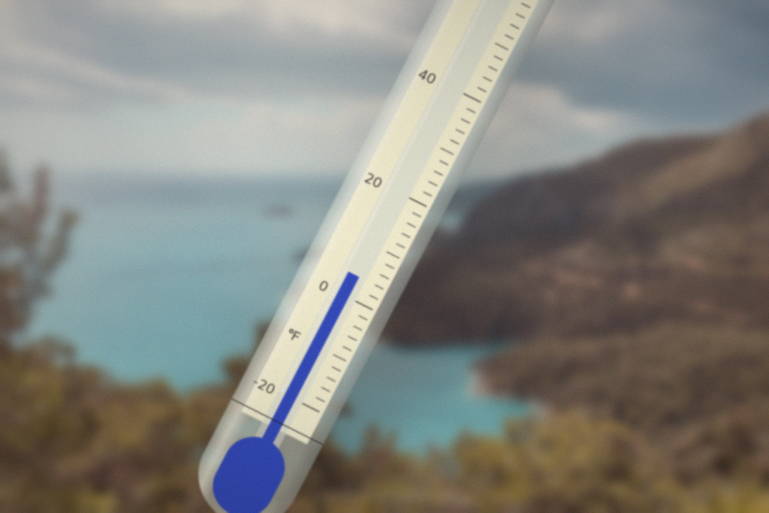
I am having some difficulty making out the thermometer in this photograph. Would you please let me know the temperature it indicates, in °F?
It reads 4 °F
